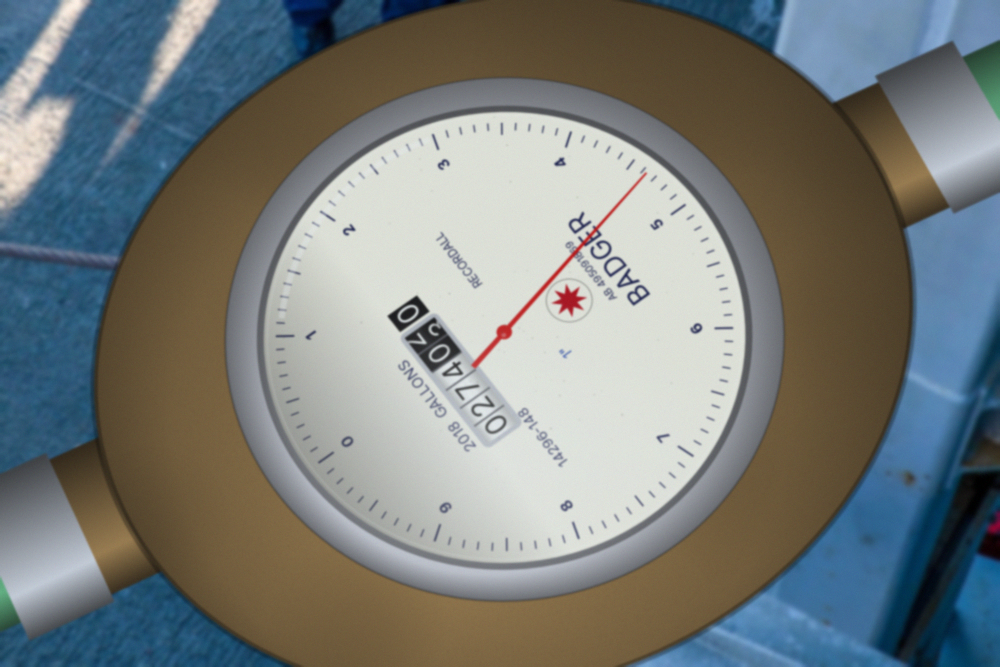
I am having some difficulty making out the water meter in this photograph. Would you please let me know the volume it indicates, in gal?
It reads 274024.6 gal
